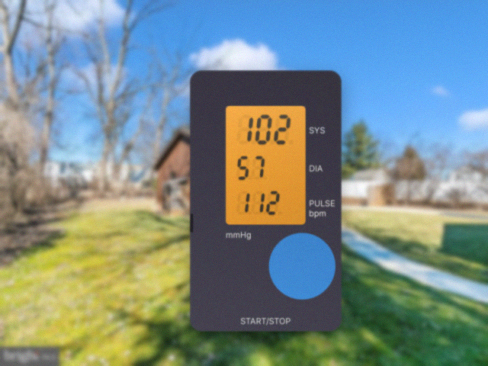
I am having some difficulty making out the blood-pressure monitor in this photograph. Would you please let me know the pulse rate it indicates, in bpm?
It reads 112 bpm
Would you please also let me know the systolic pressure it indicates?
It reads 102 mmHg
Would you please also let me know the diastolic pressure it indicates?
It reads 57 mmHg
